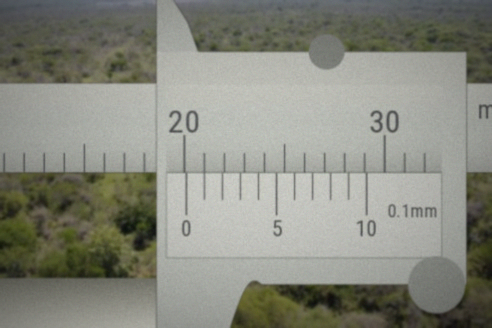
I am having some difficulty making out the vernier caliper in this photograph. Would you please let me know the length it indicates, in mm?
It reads 20.1 mm
